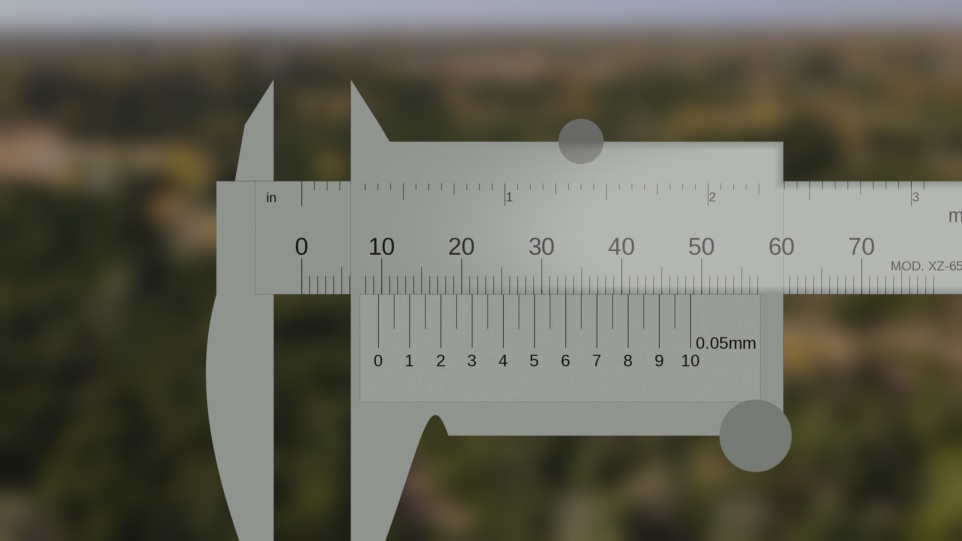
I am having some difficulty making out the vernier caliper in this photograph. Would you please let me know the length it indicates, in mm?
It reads 9.6 mm
